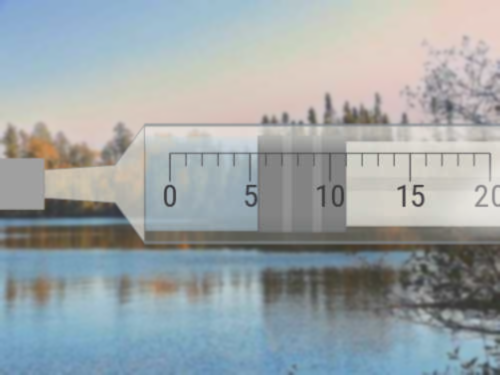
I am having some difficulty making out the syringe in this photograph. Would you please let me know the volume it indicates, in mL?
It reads 5.5 mL
